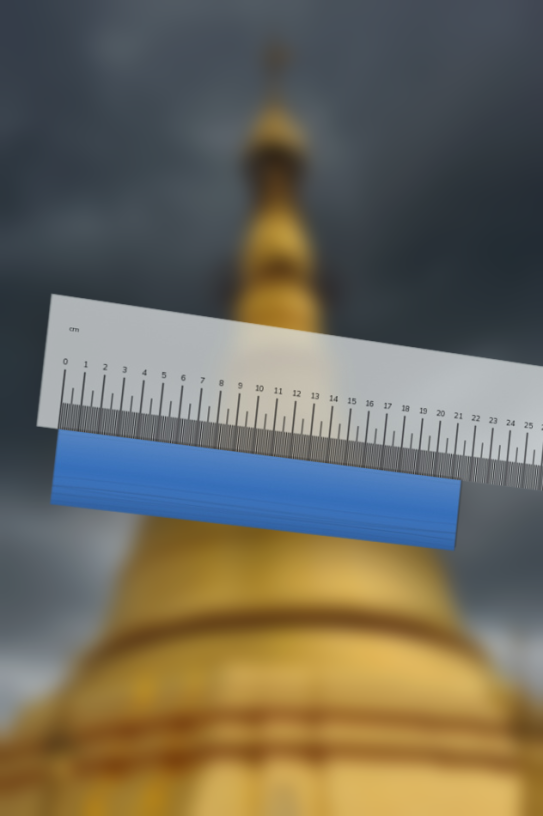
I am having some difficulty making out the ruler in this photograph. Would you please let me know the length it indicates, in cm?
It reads 21.5 cm
